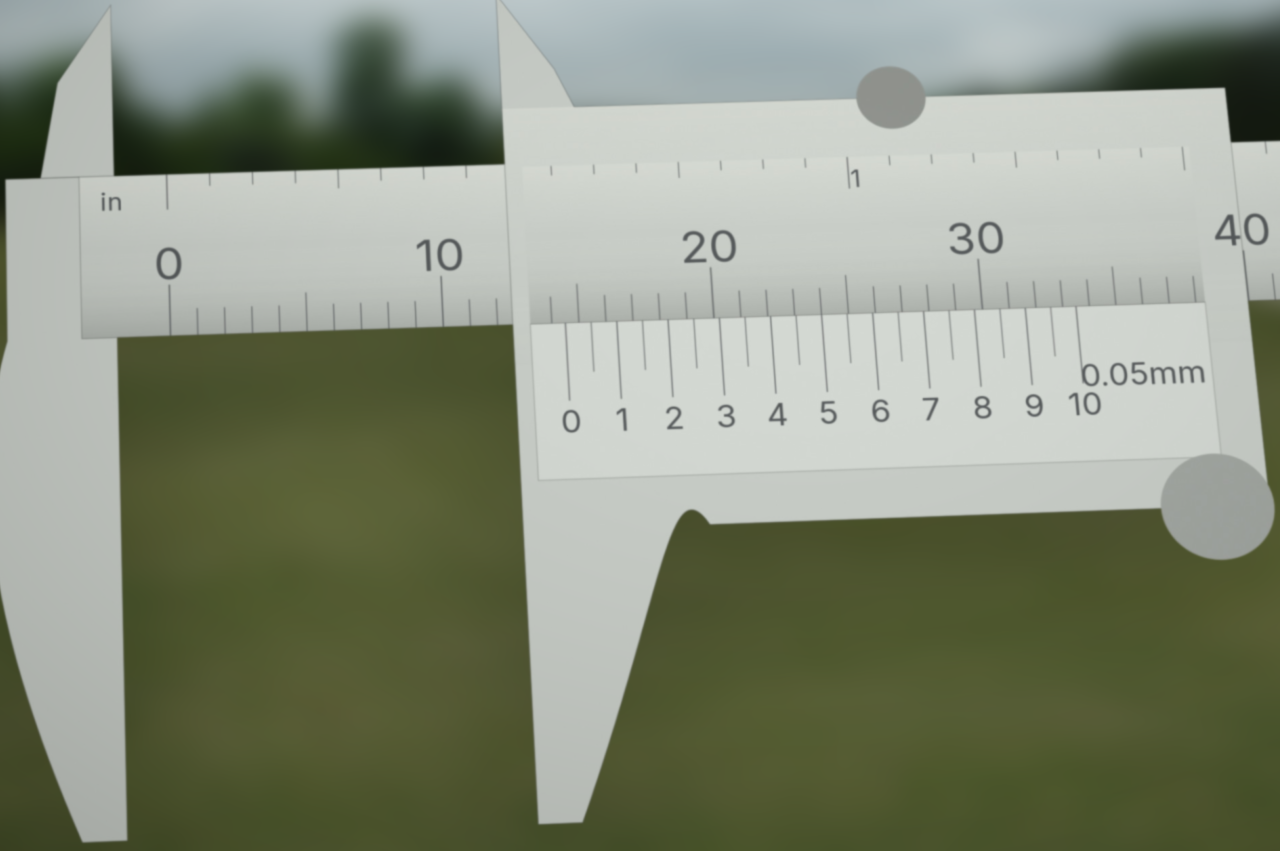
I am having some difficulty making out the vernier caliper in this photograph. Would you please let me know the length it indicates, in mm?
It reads 14.5 mm
